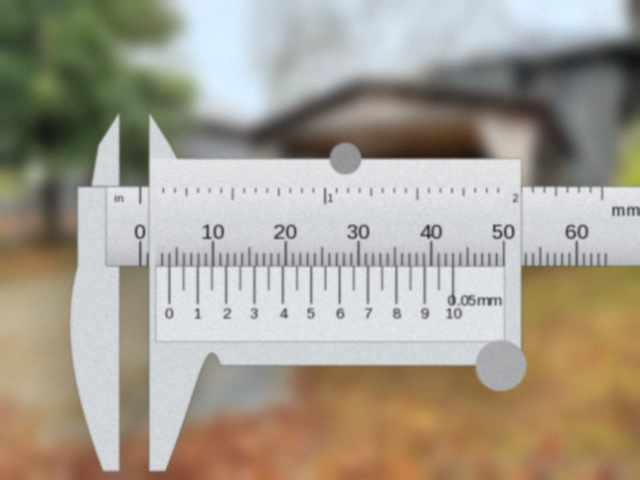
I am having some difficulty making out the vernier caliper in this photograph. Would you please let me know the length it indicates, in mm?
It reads 4.0 mm
